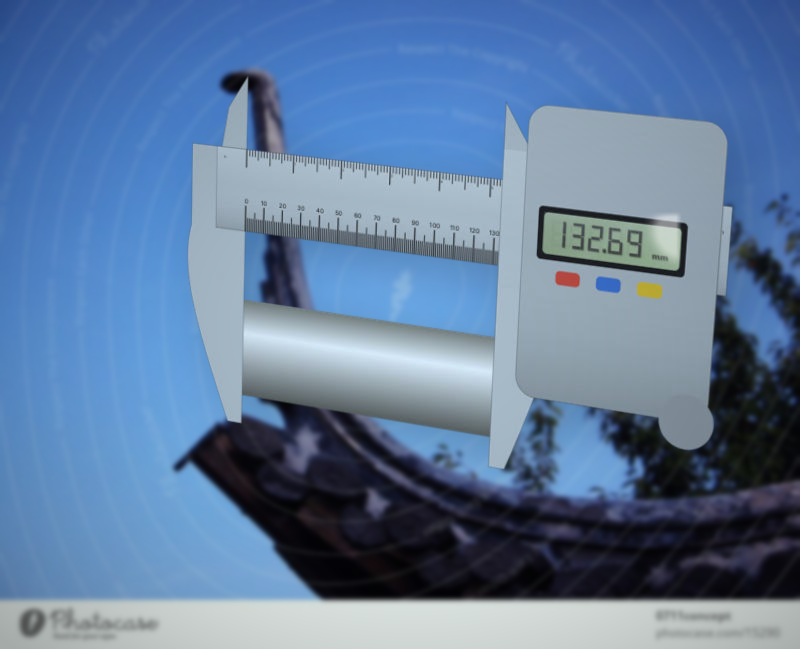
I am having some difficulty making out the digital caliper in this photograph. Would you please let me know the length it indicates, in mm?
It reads 132.69 mm
